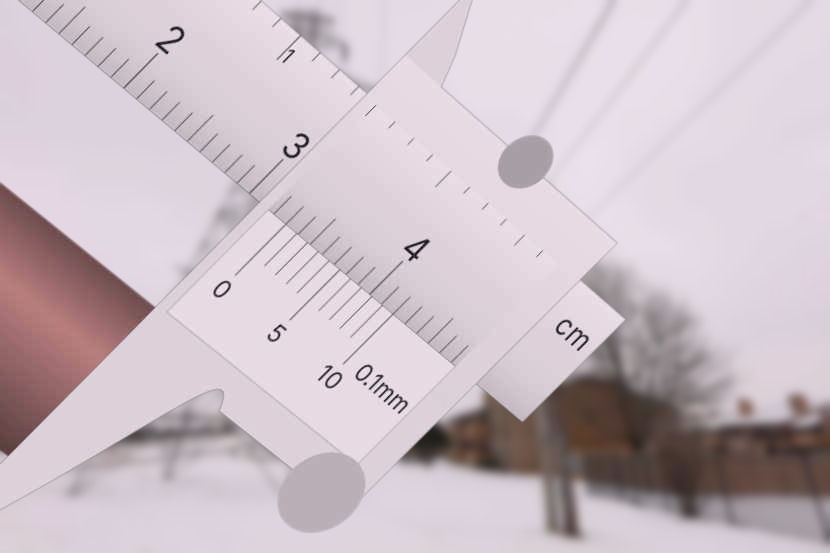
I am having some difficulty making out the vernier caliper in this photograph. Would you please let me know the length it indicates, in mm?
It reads 33.0 mm
